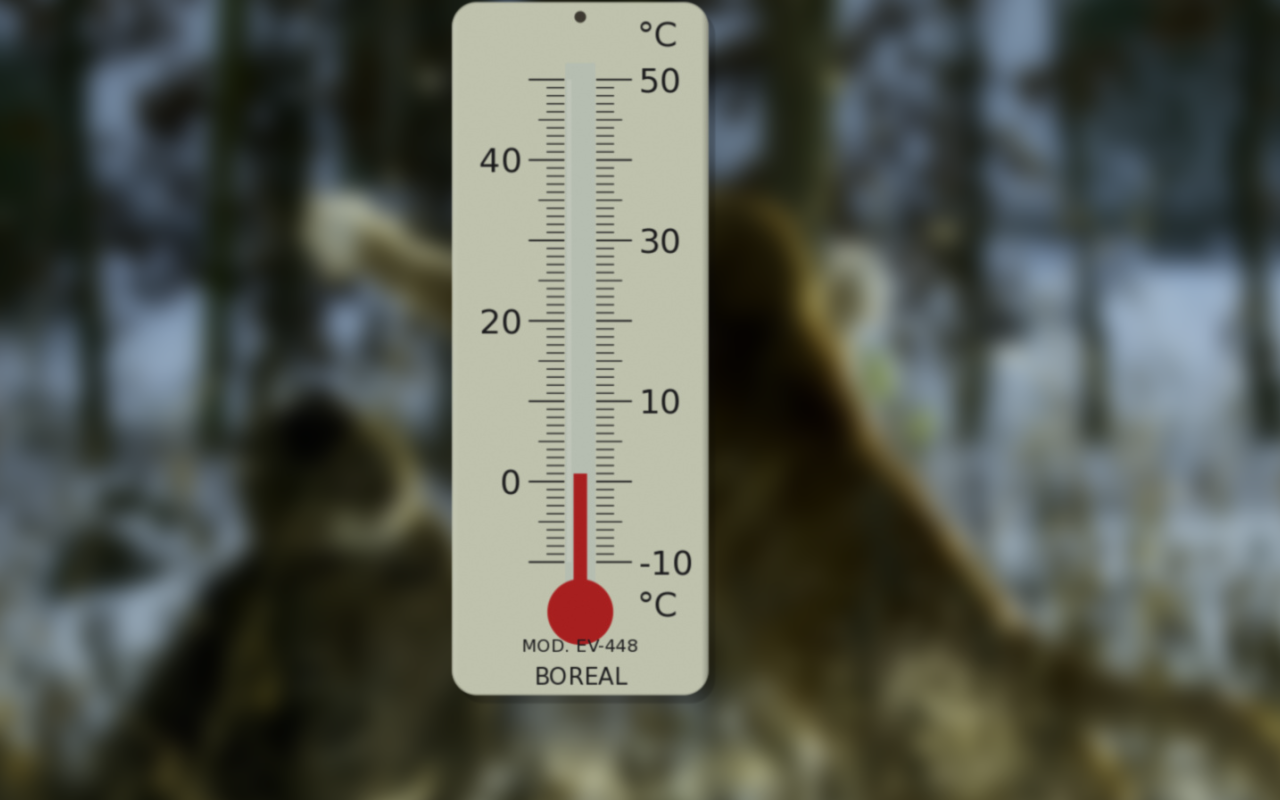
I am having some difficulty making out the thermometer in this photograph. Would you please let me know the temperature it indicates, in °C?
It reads 1 °C
